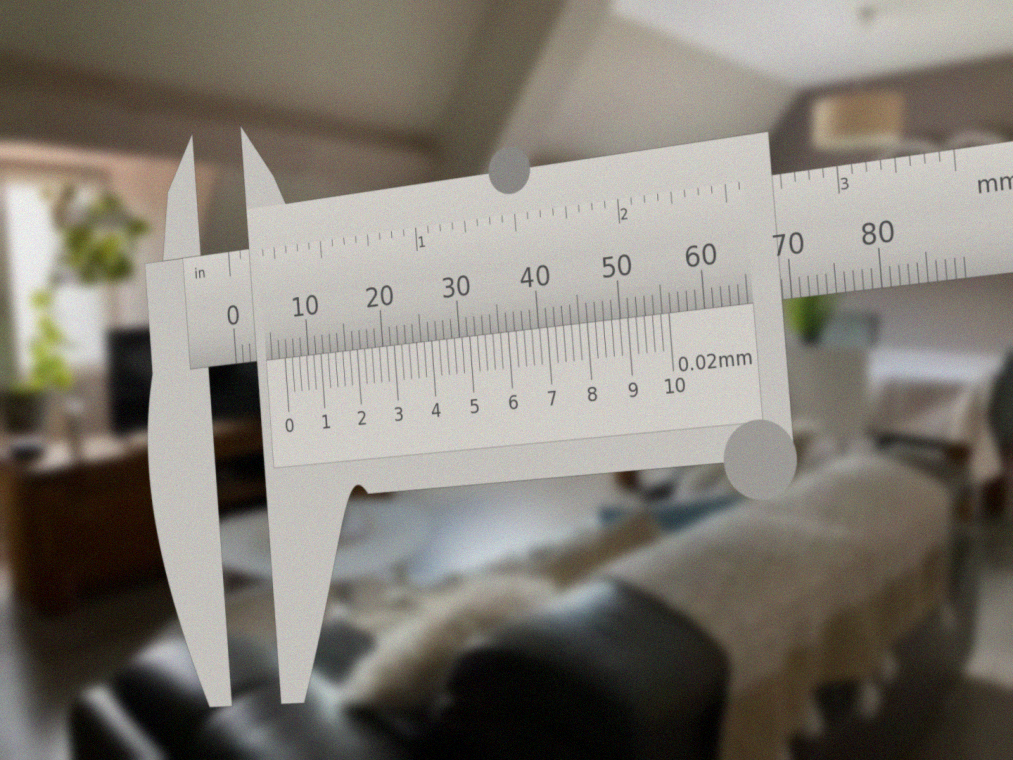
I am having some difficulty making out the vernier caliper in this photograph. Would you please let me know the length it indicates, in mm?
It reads 6.8 mm
